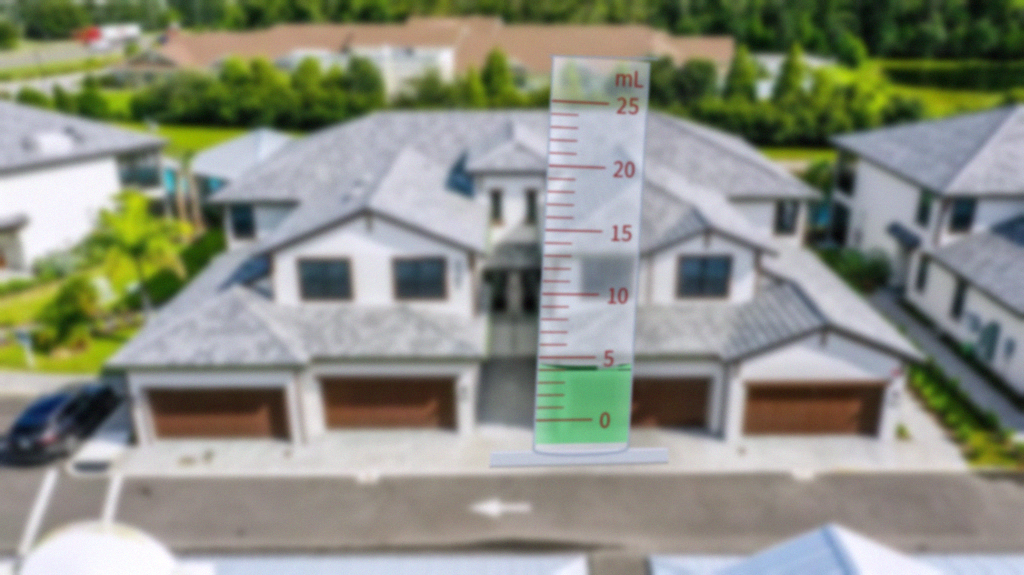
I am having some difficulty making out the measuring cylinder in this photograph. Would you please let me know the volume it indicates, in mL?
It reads 4 mL
